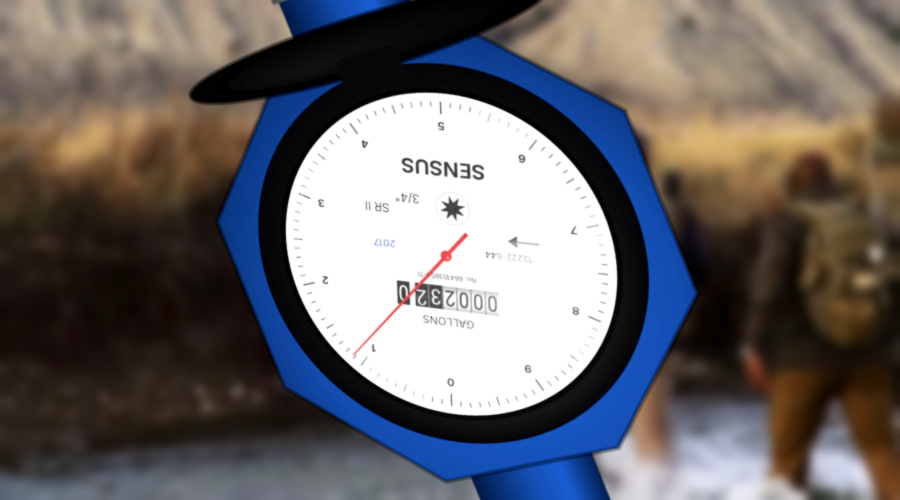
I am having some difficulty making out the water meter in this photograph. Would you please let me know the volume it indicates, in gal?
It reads 2321.1 gal
